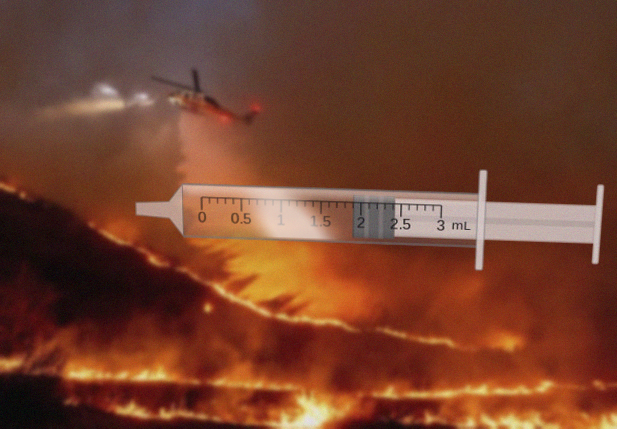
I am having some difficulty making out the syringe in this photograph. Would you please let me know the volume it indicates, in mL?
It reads 1.9 mL
